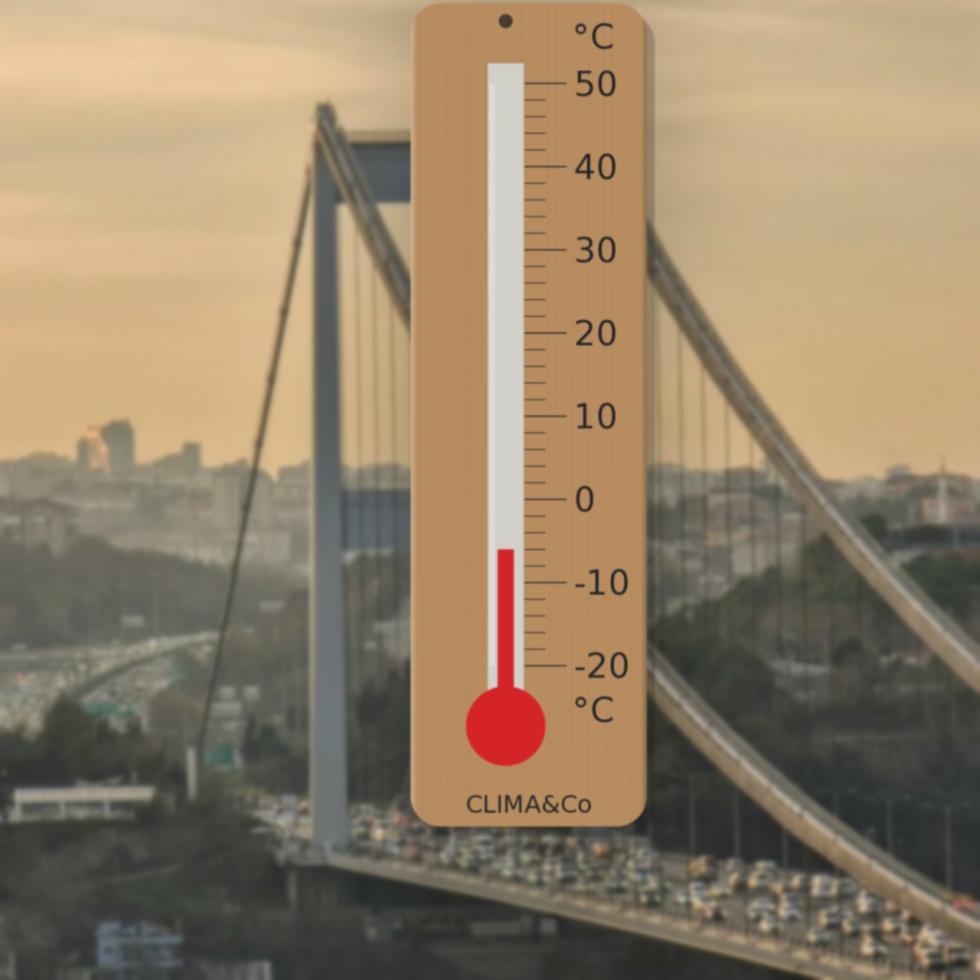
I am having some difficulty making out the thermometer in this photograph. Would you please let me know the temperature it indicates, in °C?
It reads -6 °C
